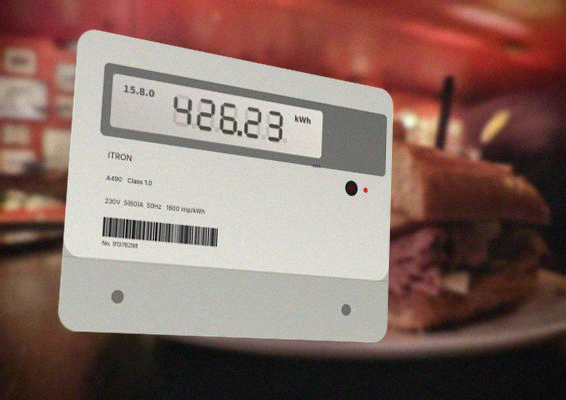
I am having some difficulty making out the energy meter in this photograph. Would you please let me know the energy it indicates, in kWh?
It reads 426.23 kWh
